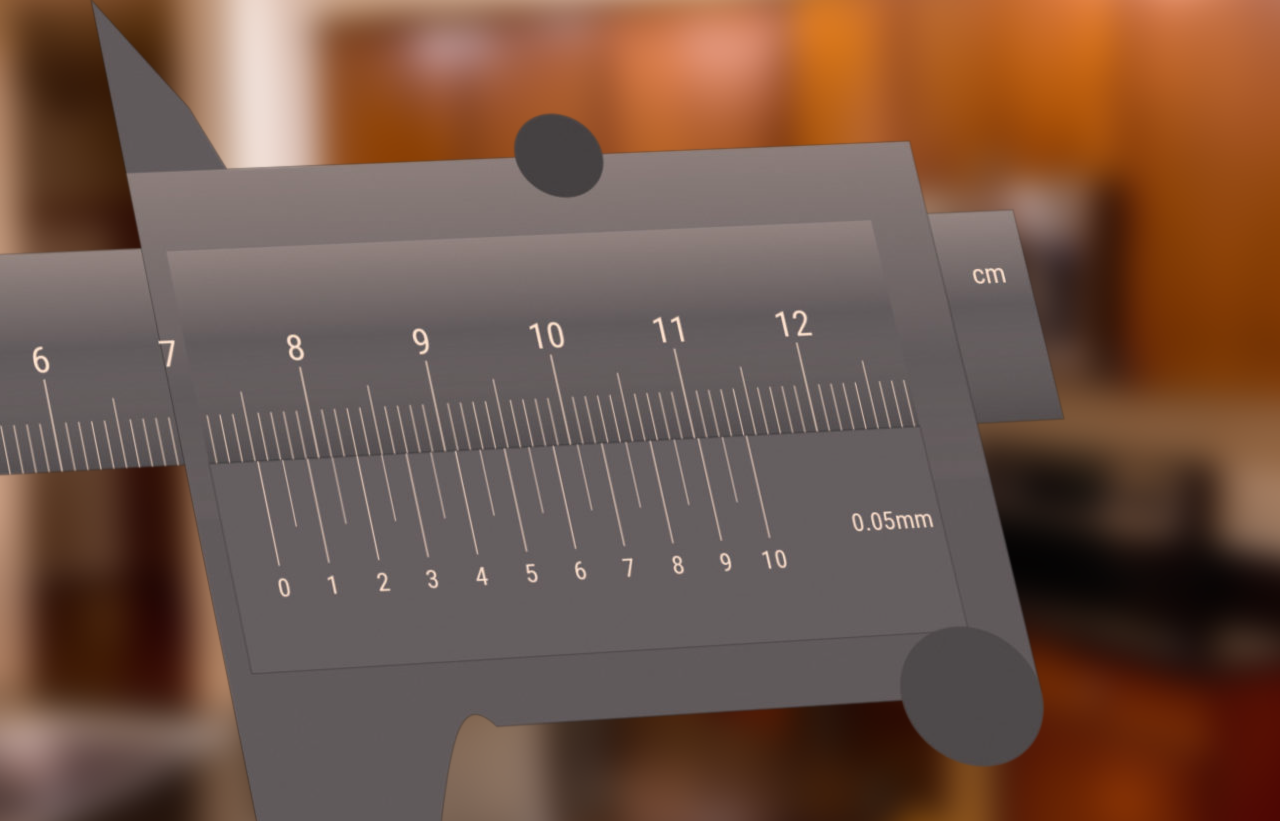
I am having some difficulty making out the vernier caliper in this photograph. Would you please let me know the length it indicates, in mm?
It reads 75.2 mm
